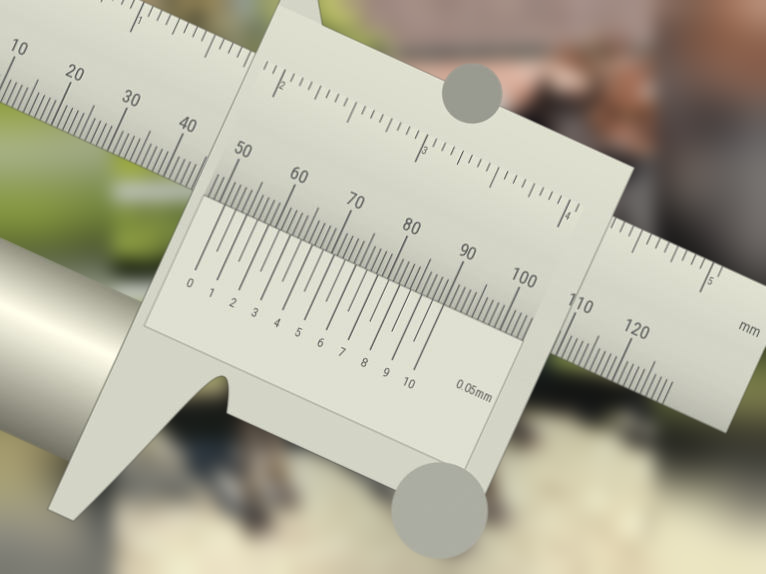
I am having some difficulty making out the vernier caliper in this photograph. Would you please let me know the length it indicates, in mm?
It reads 51.0 mm
